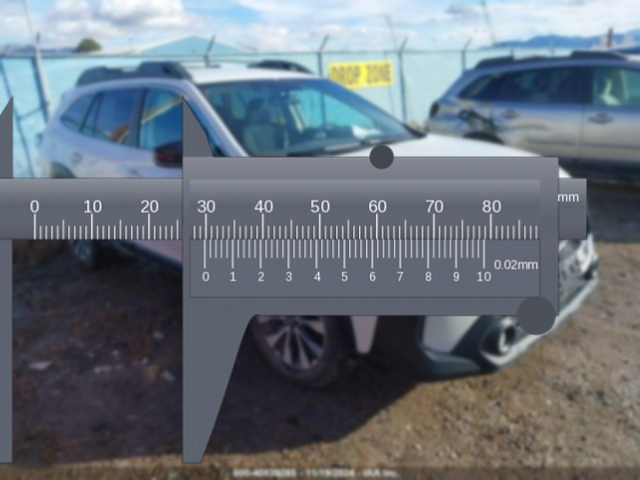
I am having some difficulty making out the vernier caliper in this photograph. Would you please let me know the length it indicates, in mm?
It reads 29.8 mm
